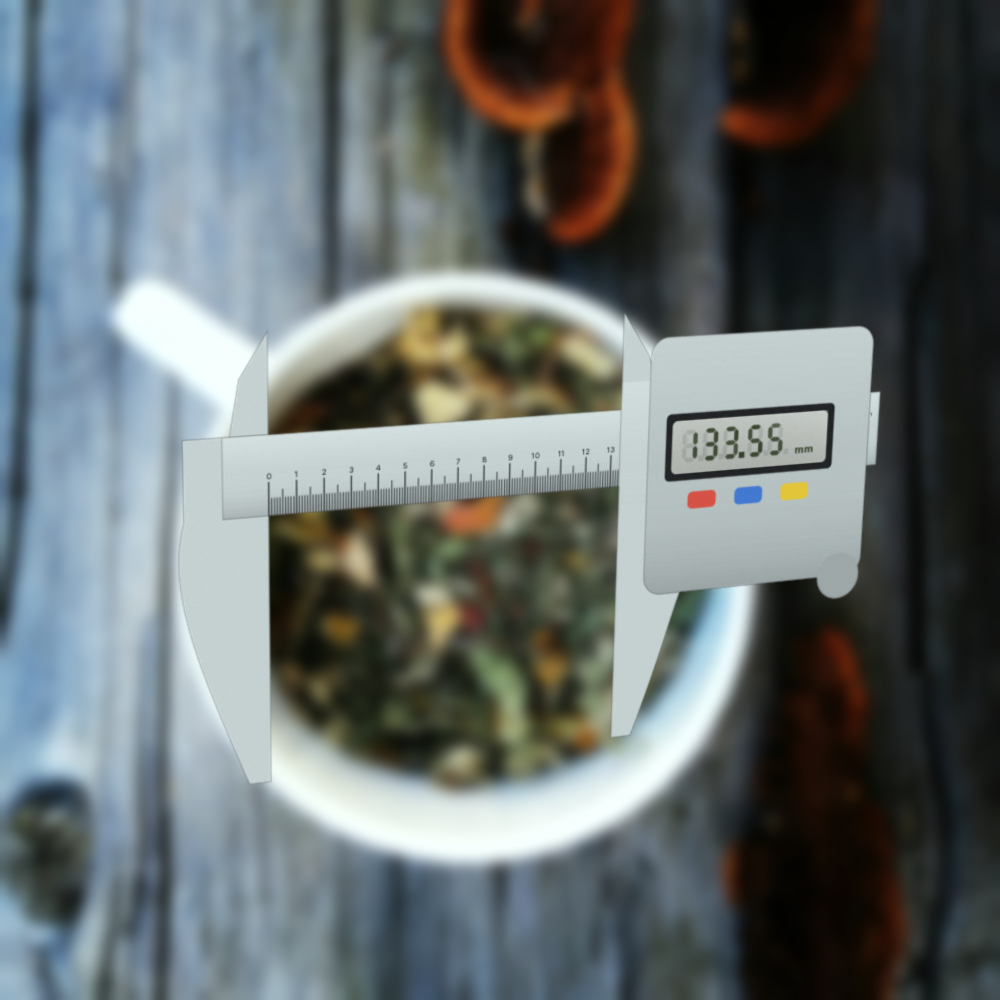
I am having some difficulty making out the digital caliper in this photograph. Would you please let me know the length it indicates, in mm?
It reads 133.55 mm
